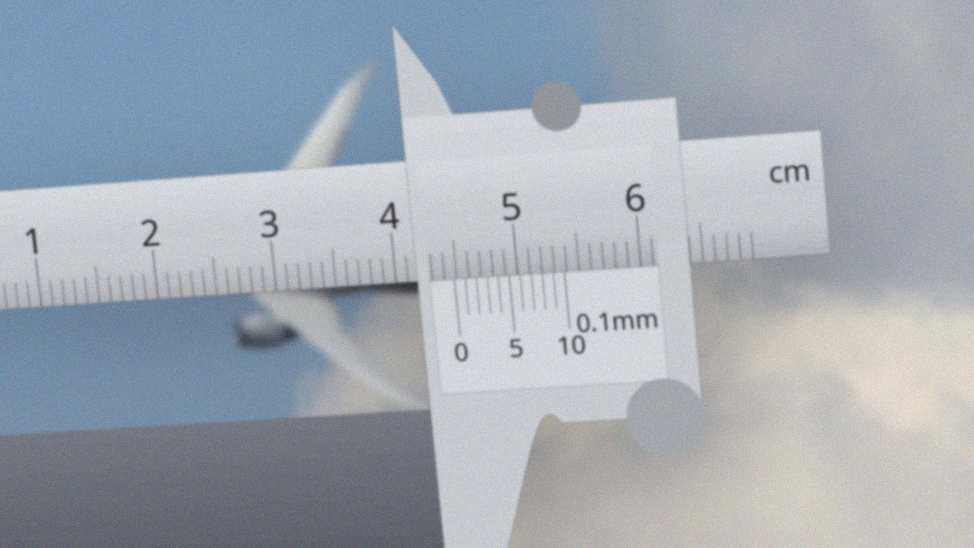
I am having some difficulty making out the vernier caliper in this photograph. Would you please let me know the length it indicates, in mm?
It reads 44.8 mm
